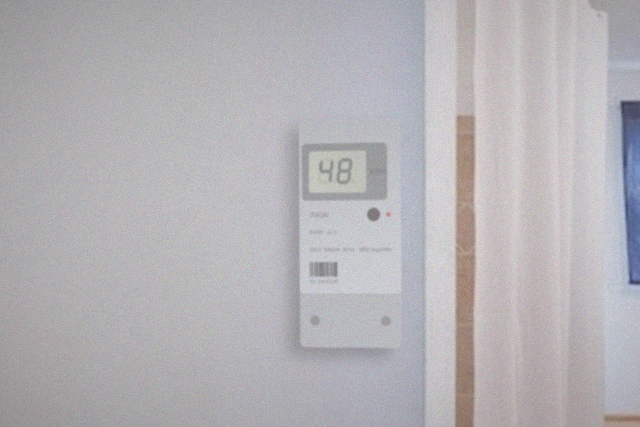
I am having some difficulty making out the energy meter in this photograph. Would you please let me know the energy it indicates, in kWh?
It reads 48 kWh
